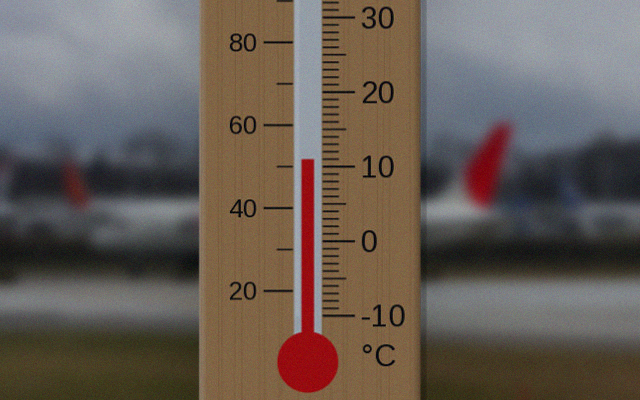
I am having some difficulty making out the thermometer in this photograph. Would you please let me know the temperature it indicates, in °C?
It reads 11 °C
